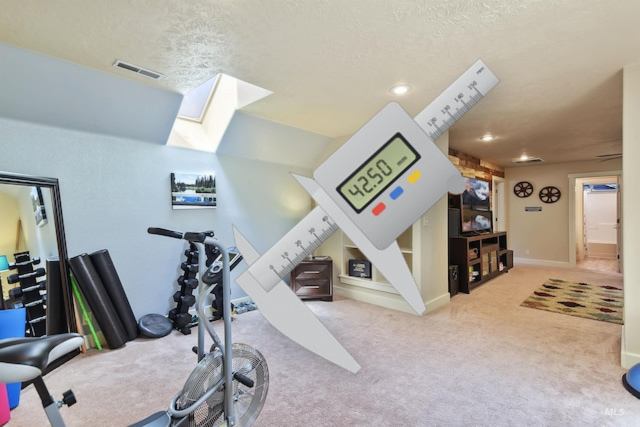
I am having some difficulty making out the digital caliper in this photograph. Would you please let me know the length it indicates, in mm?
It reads 42.50 mm
